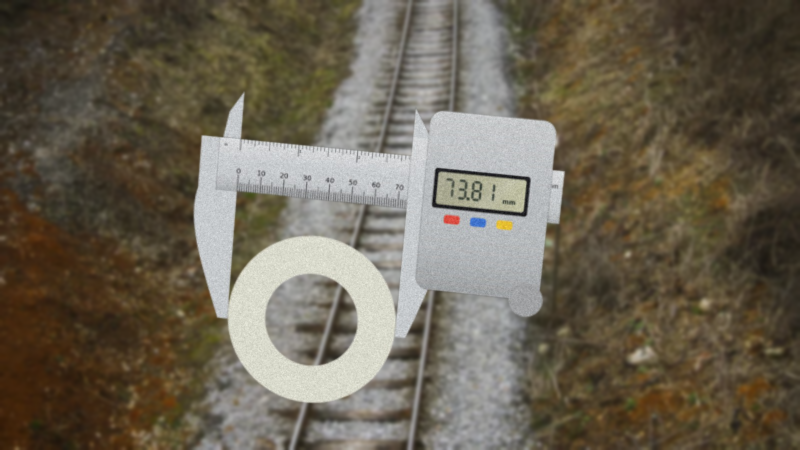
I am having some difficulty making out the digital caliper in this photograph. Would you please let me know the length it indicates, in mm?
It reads 73.81 mm
